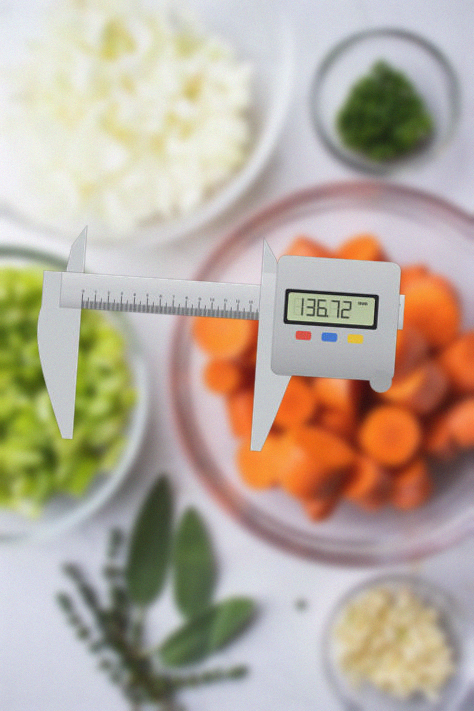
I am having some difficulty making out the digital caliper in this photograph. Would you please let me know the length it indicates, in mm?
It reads 136.72 mm
